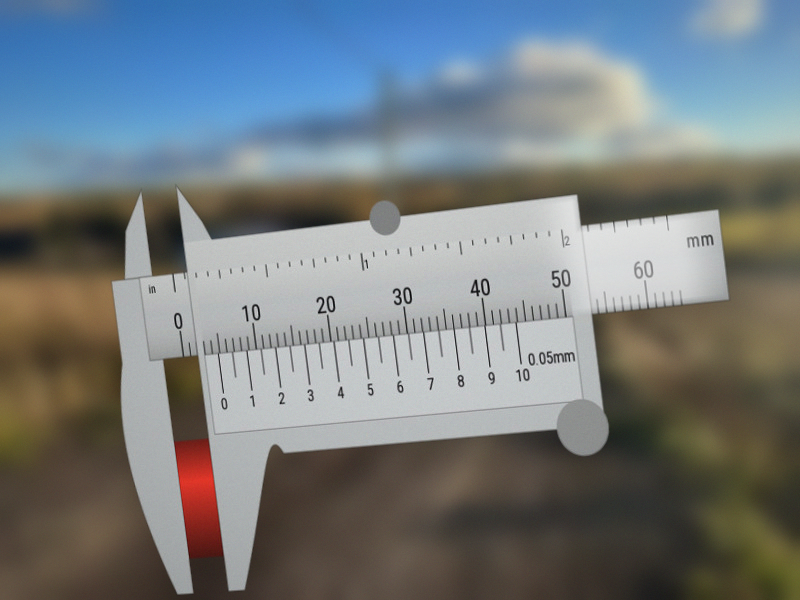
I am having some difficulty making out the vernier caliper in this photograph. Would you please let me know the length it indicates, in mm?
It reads 4.8 mm
